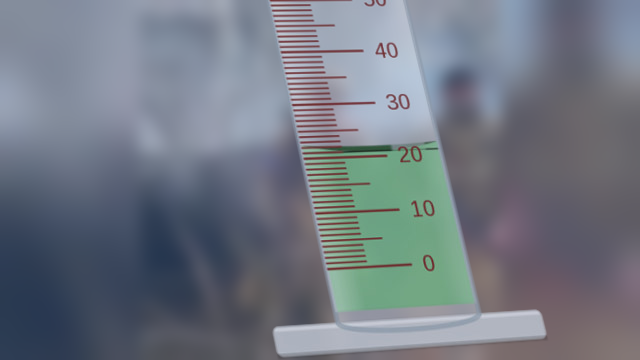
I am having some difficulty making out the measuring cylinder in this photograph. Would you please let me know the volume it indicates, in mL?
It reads 21 mL
